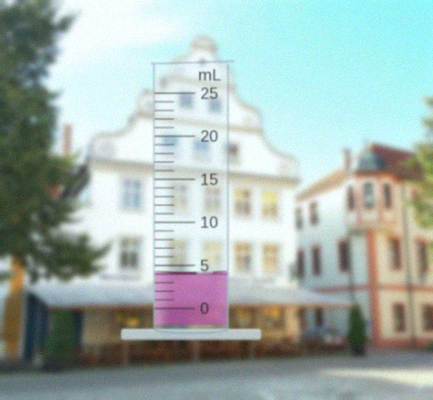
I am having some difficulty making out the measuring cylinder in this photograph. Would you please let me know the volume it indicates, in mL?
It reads 4 mL
